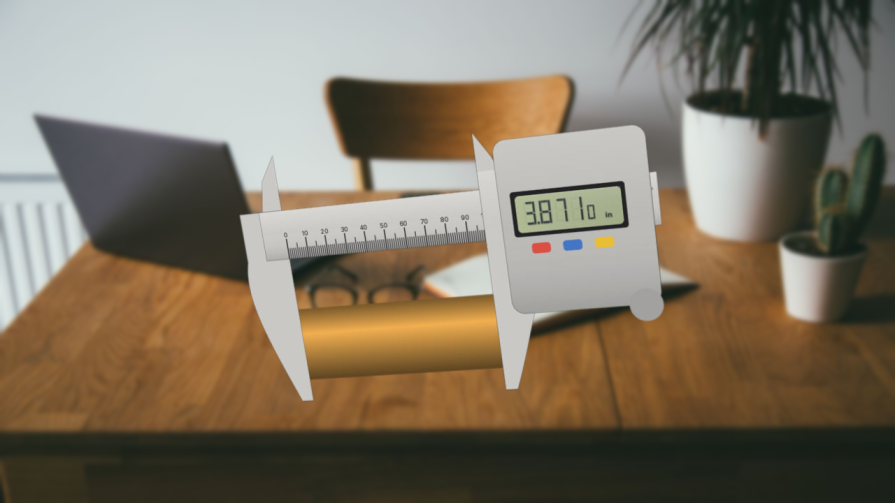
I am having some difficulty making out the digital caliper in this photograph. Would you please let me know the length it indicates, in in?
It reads 3.8710 in
